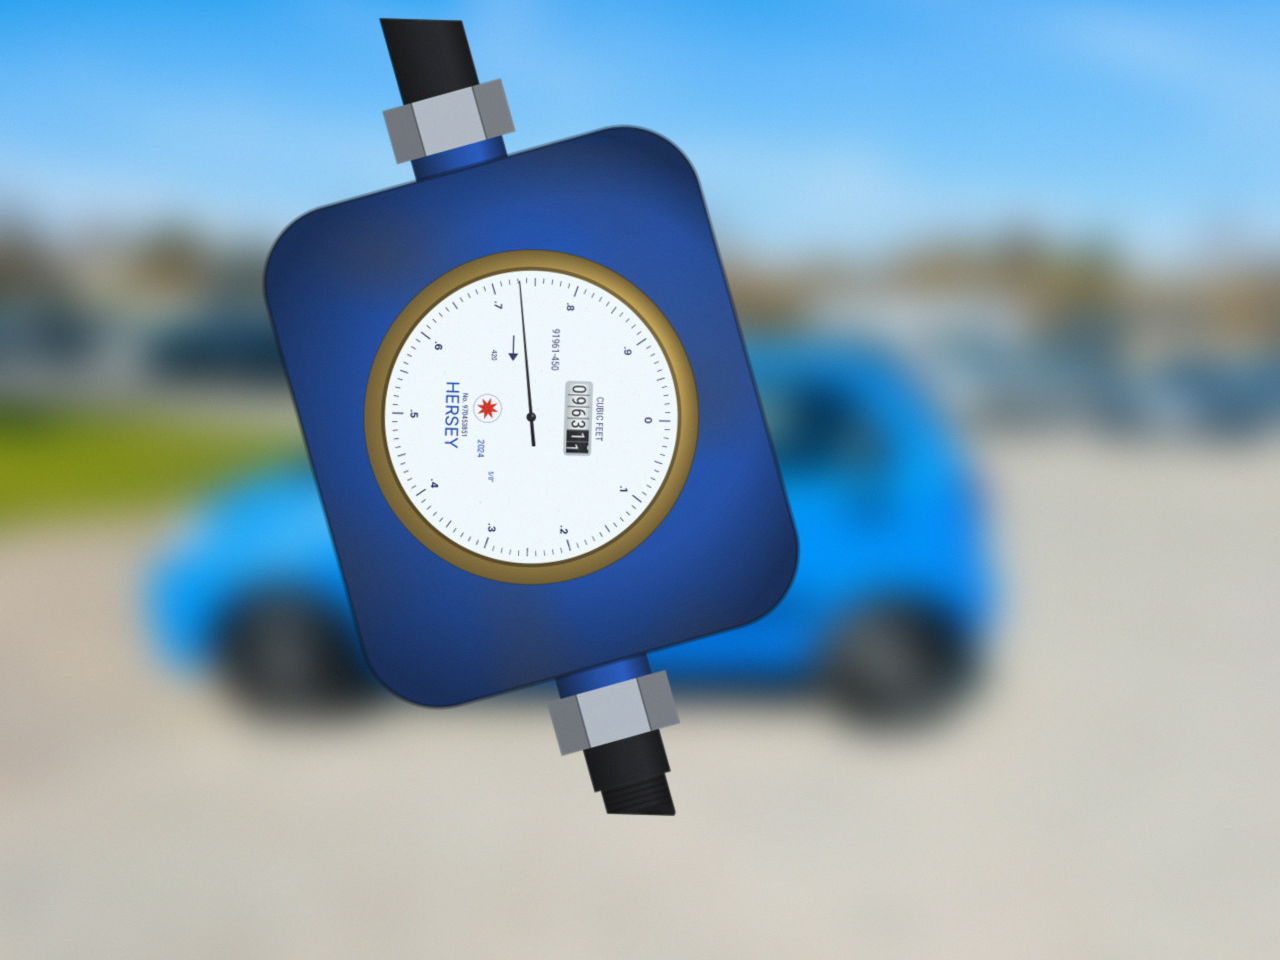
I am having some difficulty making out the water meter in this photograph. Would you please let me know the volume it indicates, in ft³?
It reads 96310.73 ft³
